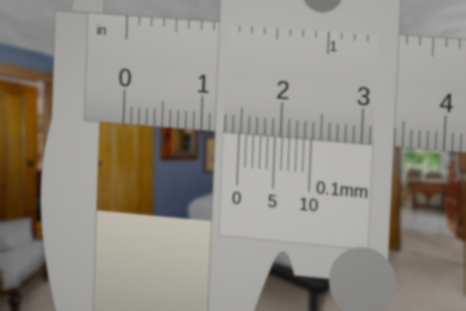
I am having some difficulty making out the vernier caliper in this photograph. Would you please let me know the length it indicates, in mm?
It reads 14.8 mm
